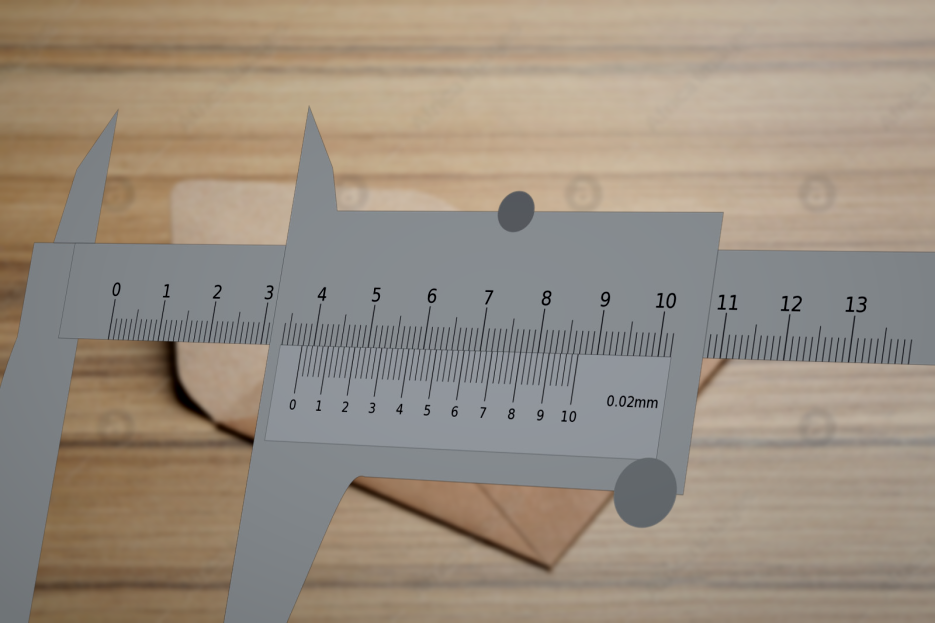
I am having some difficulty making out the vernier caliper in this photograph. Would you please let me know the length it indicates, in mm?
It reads 37.8 mm
